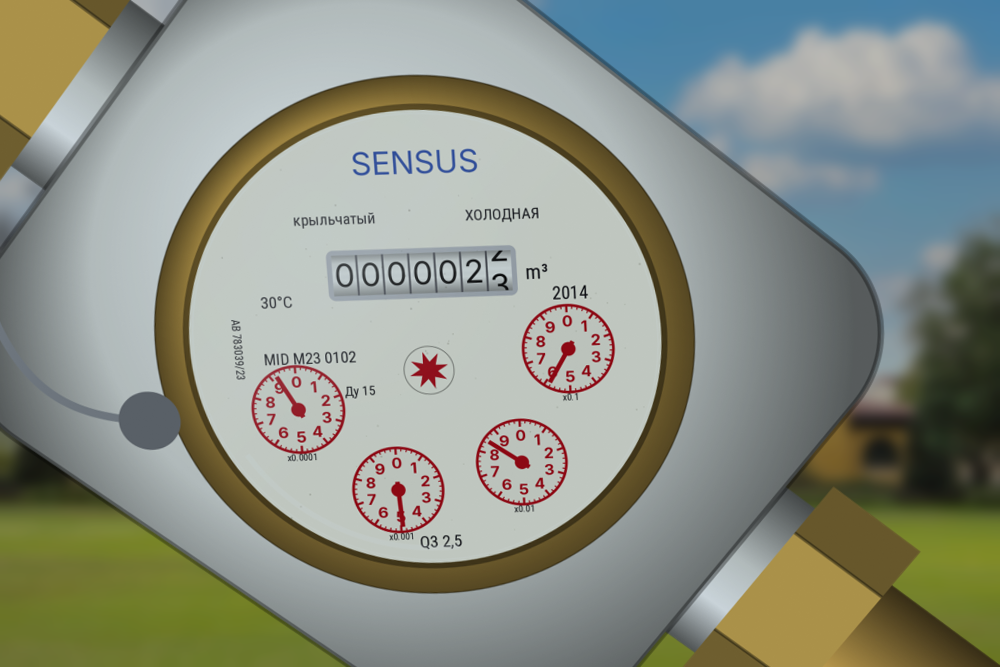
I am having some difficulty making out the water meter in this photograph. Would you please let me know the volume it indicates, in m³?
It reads 22.5849 m³
